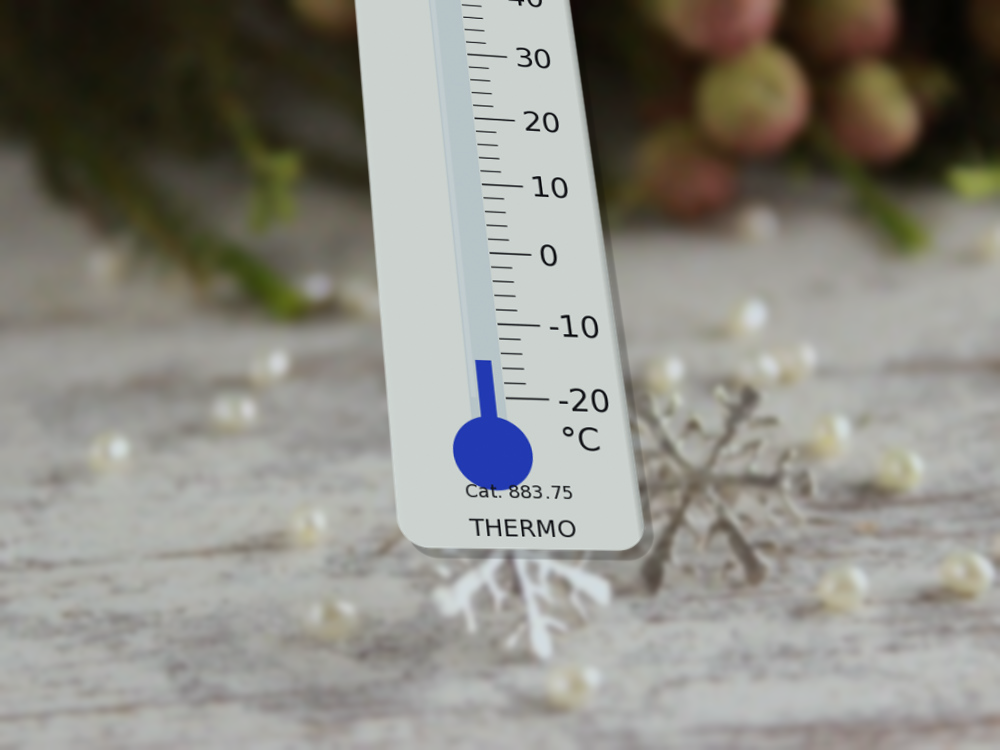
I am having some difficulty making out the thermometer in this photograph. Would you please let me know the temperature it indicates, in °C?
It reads -15 °C
